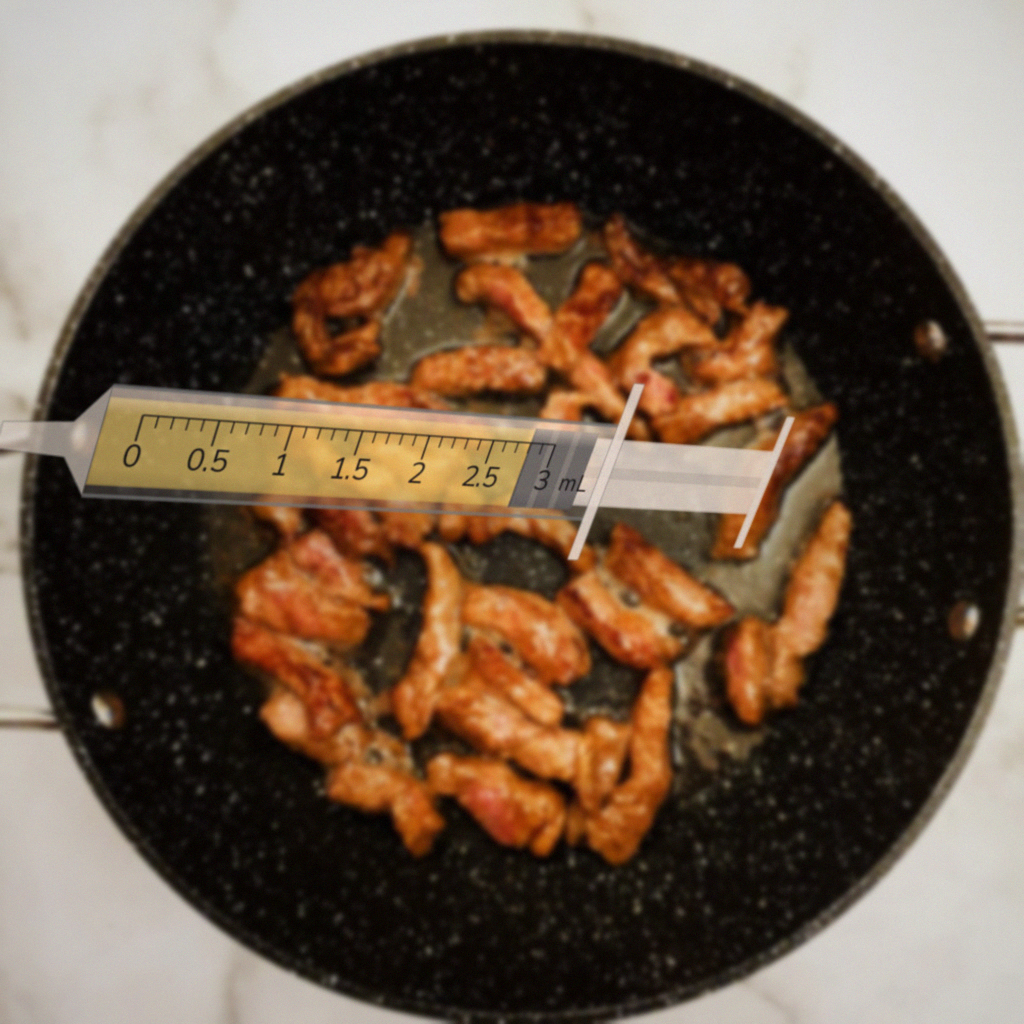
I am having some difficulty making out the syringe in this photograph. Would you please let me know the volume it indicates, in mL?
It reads 2.8 mL
